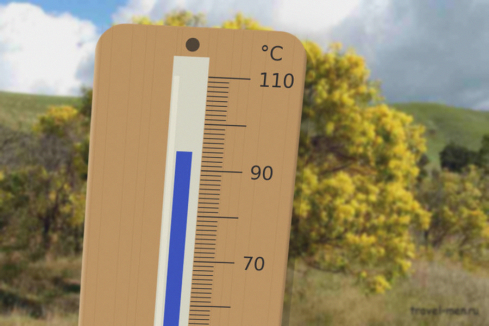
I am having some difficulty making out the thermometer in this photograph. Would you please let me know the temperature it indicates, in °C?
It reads 94 °C
